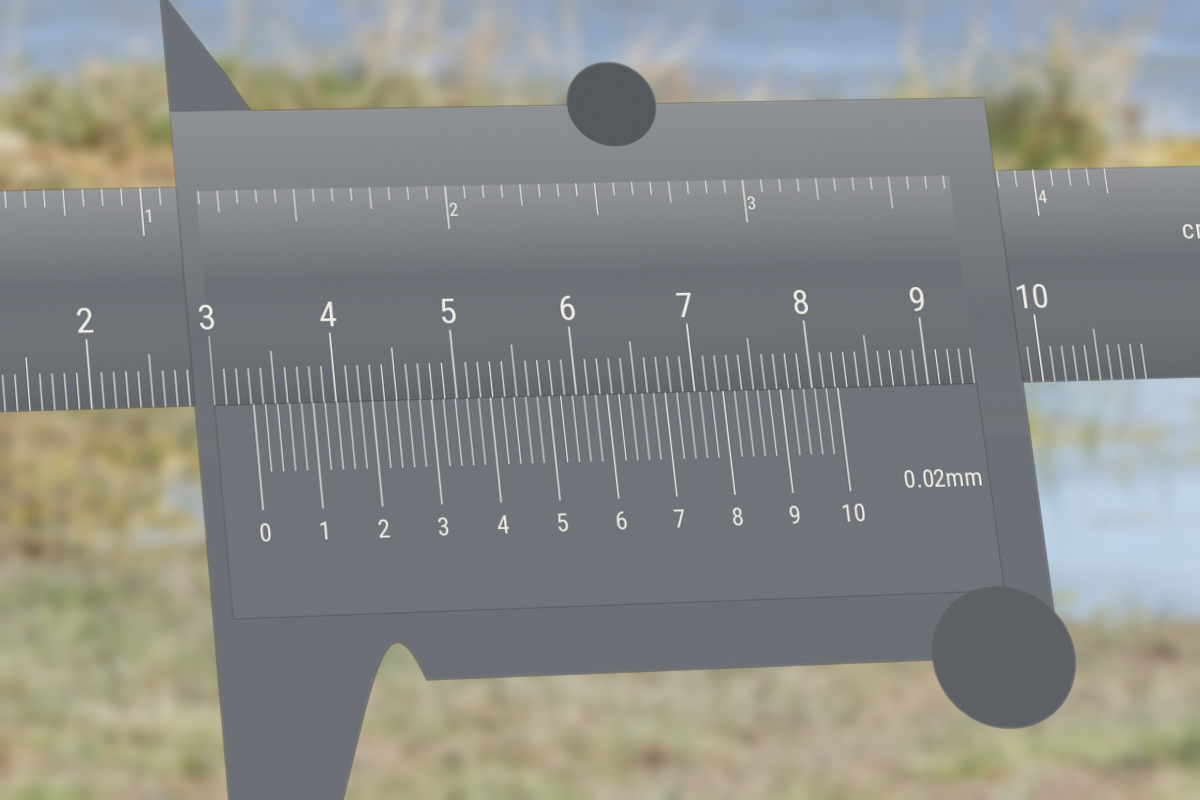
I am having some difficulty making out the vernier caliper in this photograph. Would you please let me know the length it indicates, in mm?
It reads 33.2 mm
